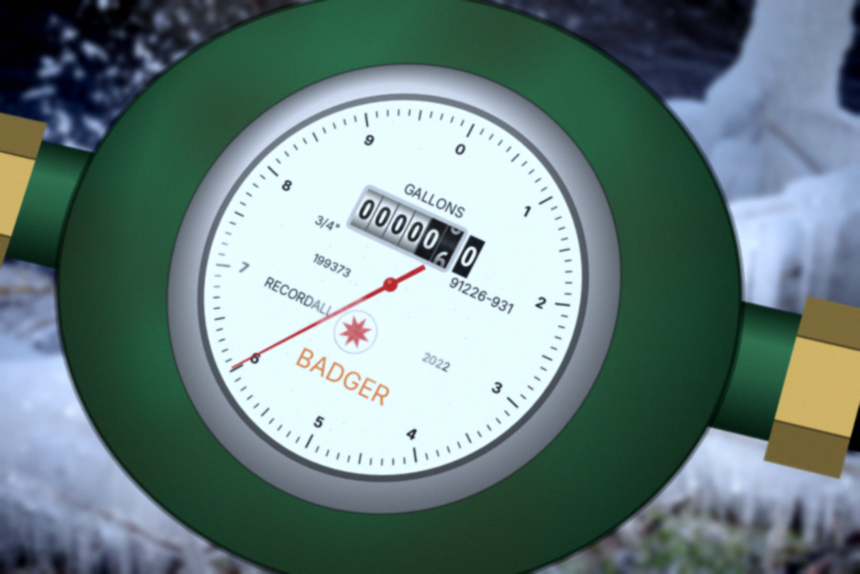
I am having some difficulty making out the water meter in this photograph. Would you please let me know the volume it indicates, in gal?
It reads 56.0 gal
